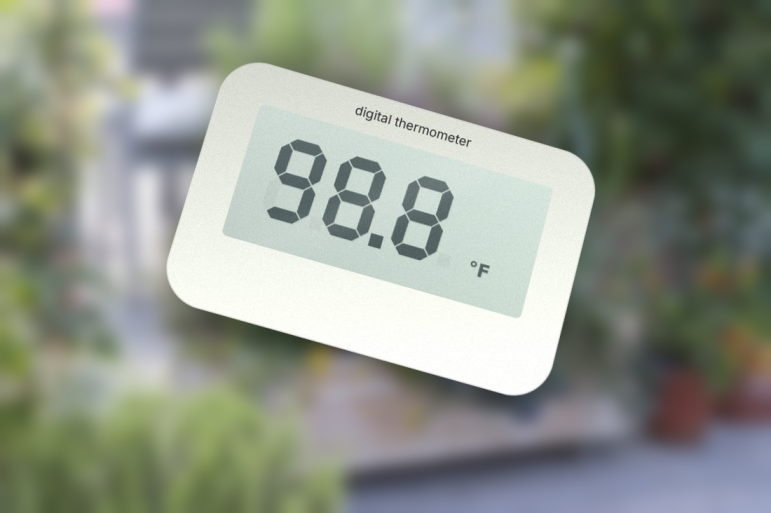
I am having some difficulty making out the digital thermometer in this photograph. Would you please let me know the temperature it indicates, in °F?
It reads 98.8 °F
